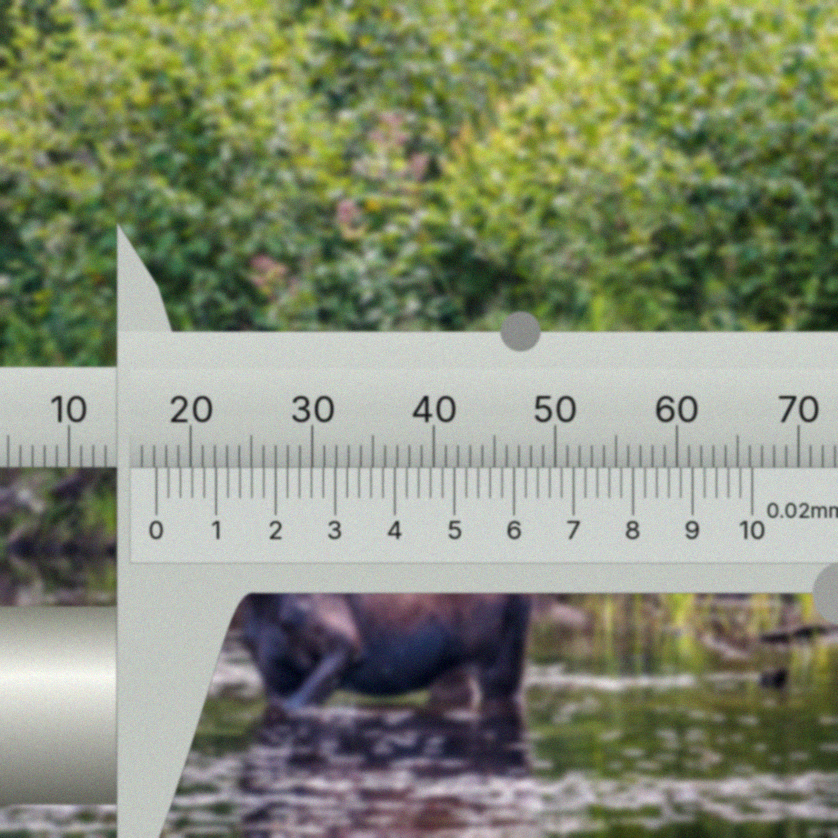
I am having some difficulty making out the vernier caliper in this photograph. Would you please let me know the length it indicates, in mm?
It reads 17.2 mm
